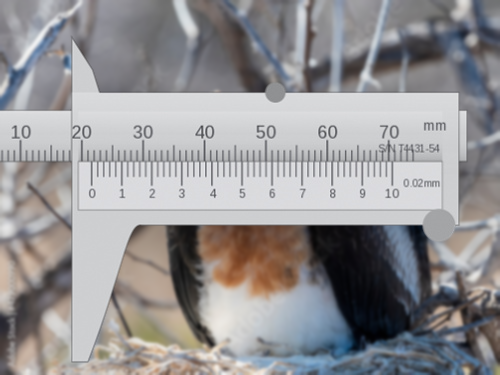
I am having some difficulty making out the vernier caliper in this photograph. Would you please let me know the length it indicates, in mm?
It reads 21.6 mm
